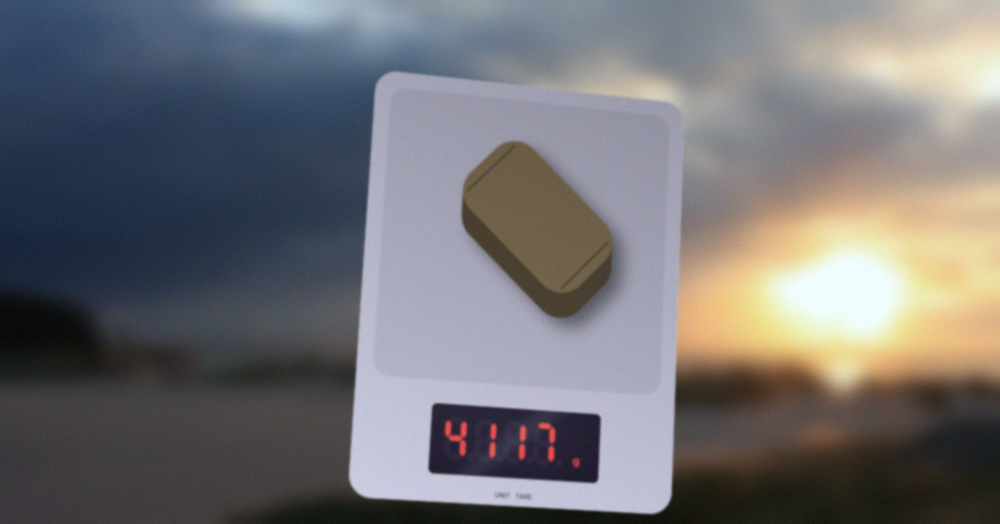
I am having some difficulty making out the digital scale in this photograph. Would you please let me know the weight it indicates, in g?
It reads 4117 g
